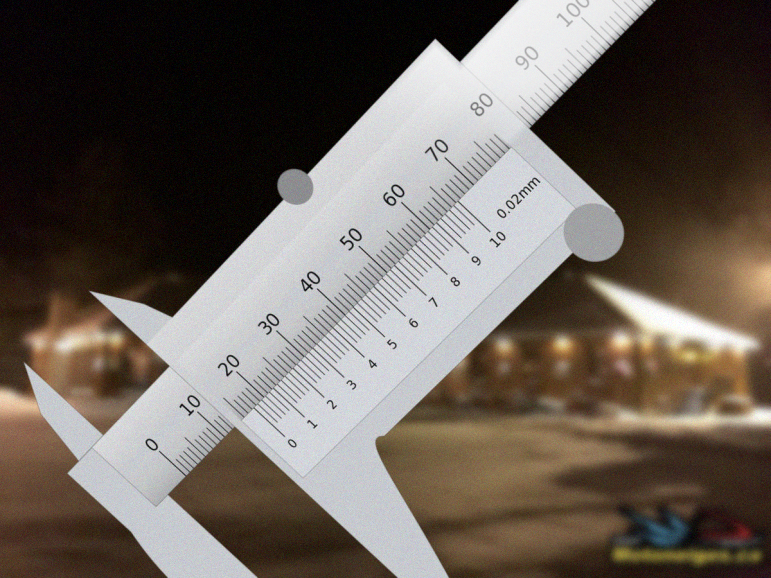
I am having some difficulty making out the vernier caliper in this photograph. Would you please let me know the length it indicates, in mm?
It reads 17.4 mm
